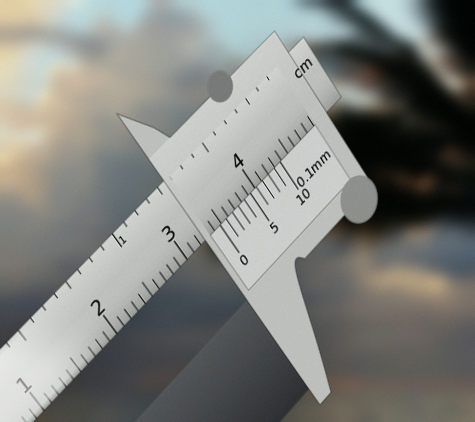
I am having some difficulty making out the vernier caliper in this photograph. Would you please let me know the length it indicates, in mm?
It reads 34.8 mm
